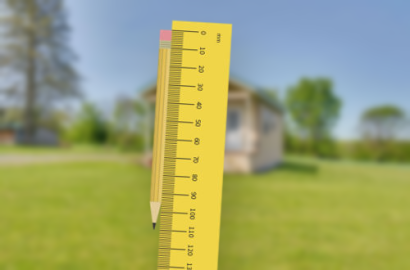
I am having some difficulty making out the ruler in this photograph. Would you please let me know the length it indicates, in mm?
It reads 110 mm
